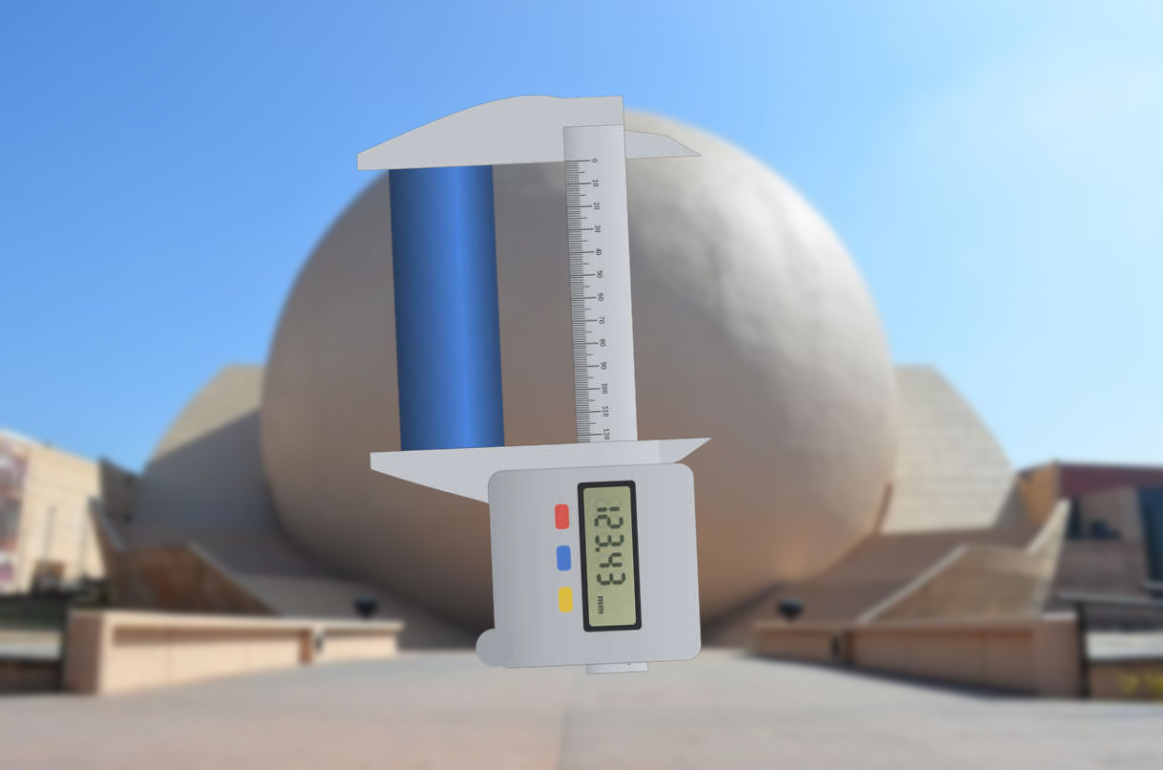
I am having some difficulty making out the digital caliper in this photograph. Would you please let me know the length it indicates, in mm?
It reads 123.43 mm
